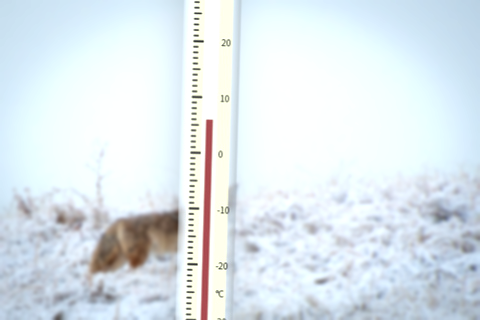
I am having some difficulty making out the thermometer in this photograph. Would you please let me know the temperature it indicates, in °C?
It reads 6 °C
